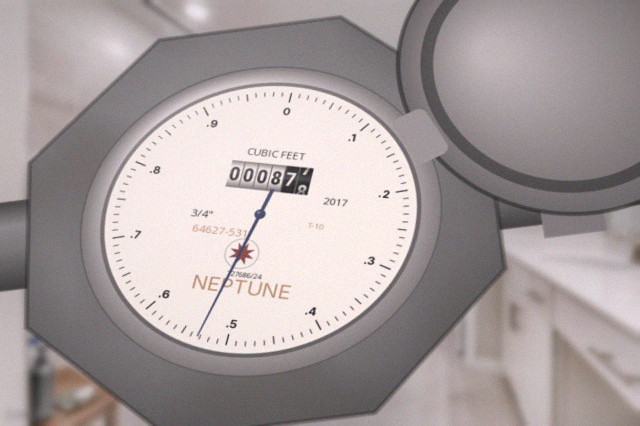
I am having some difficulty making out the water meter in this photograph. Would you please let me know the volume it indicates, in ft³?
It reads 877.53 ft³
